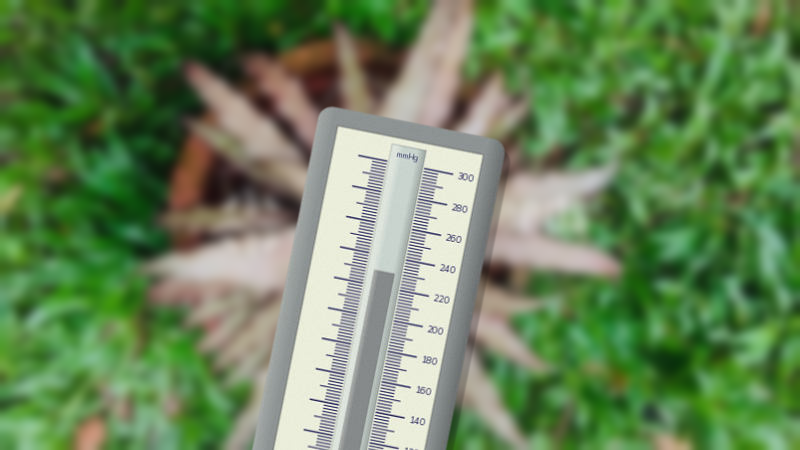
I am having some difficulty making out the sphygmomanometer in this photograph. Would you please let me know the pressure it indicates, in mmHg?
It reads 230 mmHg
